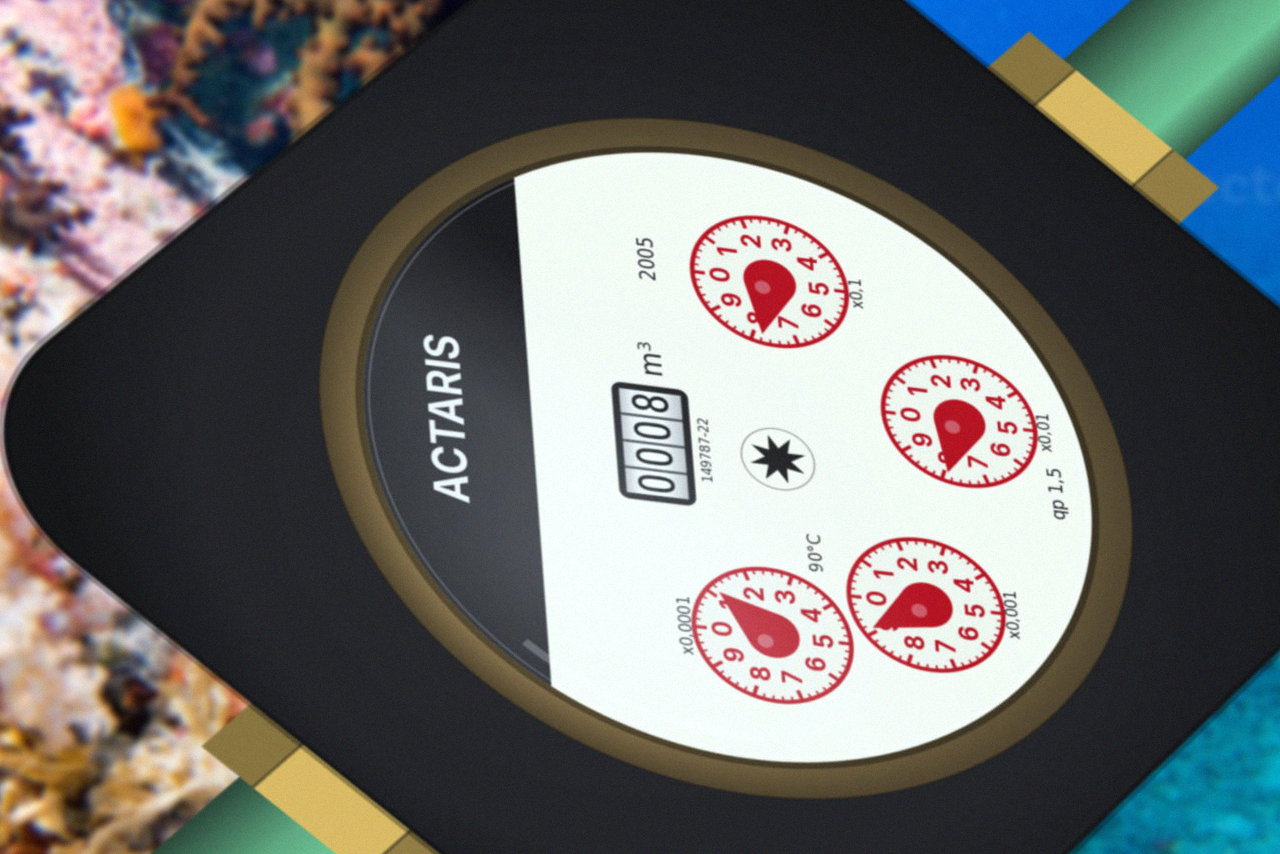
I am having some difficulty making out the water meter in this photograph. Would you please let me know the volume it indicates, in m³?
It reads 8.7791 m³
